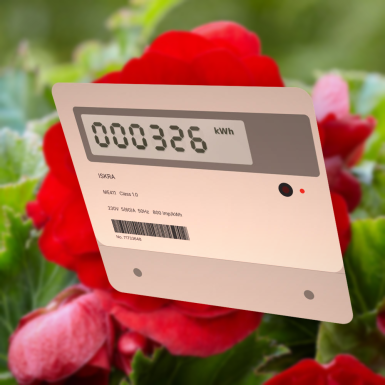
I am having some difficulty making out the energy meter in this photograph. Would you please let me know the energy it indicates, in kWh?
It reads 326 kWh
